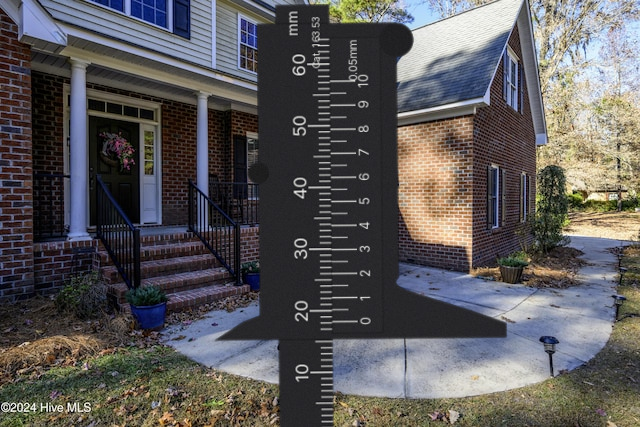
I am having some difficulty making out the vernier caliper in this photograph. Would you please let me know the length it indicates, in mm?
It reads 18.2 mm
